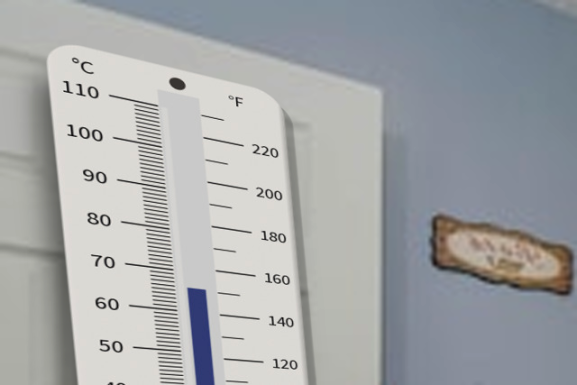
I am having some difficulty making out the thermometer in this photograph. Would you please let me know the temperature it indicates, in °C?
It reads 66 °C
